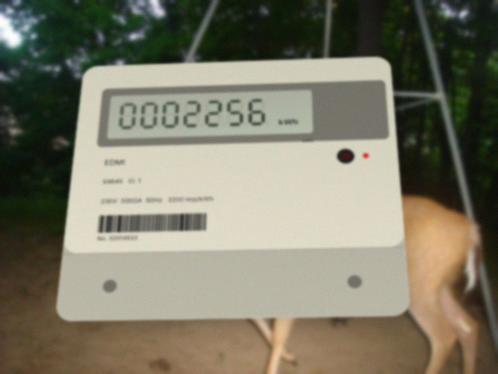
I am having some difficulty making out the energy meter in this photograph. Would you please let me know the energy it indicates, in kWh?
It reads 2256 kWh
